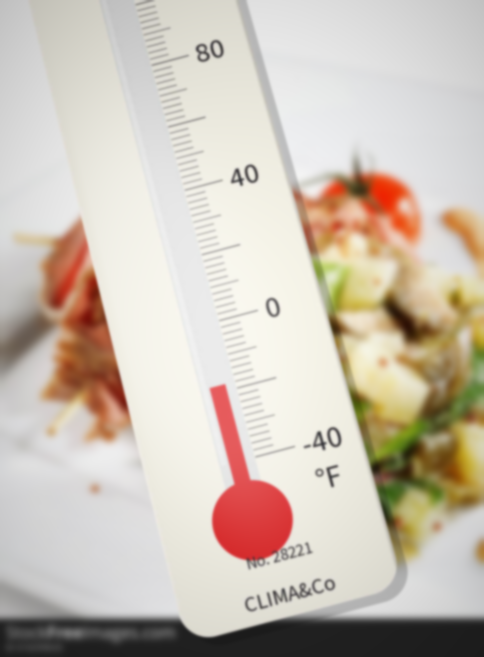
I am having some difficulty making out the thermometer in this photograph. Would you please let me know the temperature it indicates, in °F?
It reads -18 °F
